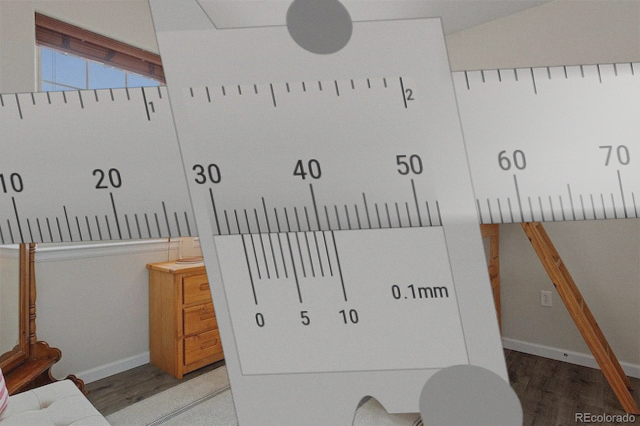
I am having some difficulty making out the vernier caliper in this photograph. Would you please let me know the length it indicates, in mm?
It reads 32.2 mm
